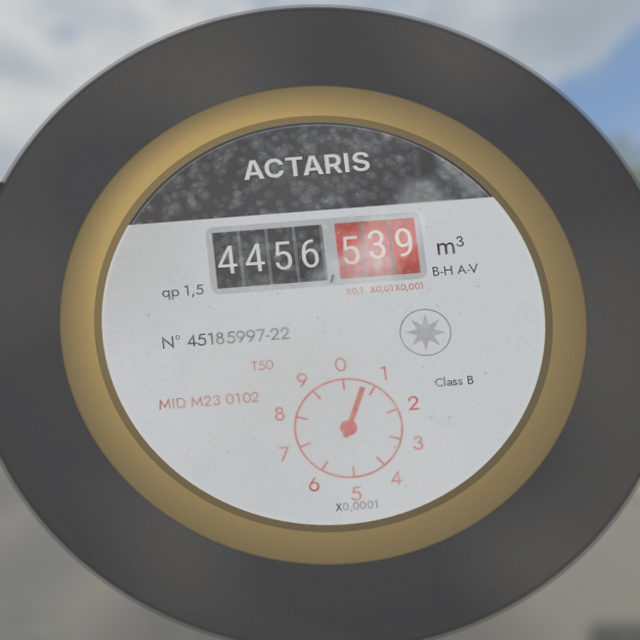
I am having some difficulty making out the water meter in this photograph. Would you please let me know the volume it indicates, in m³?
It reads 4456.5390 m³
